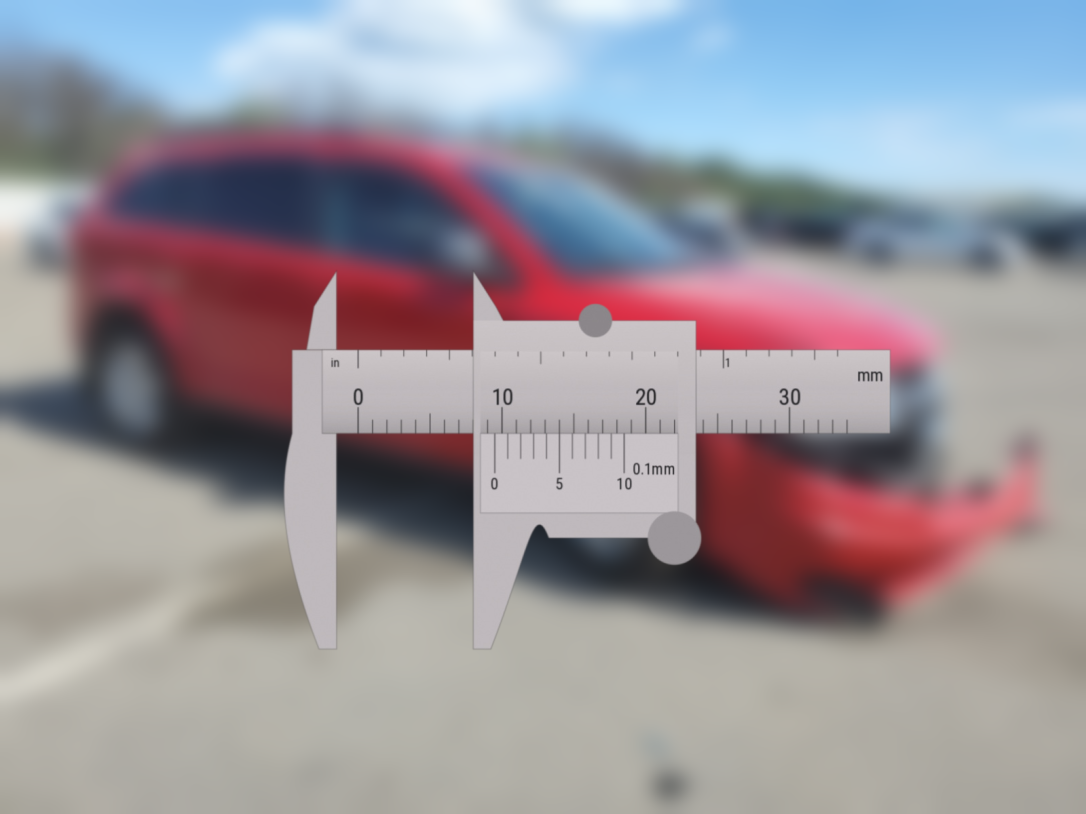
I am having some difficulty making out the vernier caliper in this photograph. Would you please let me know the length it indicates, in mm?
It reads 9.5 mm
